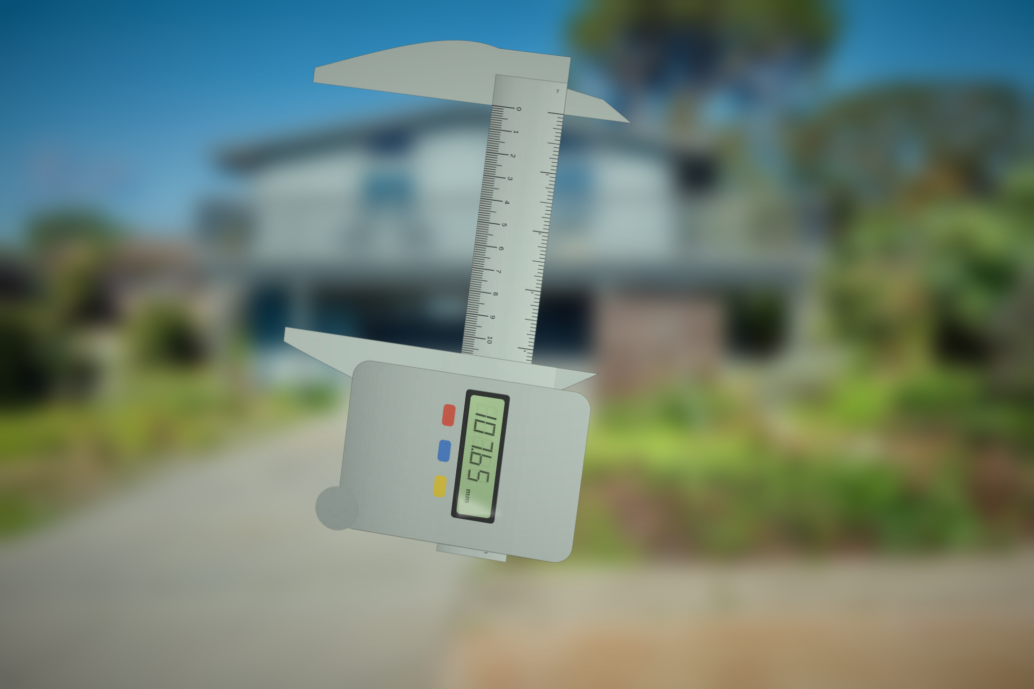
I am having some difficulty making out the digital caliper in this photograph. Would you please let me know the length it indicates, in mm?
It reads 107.65 mm
